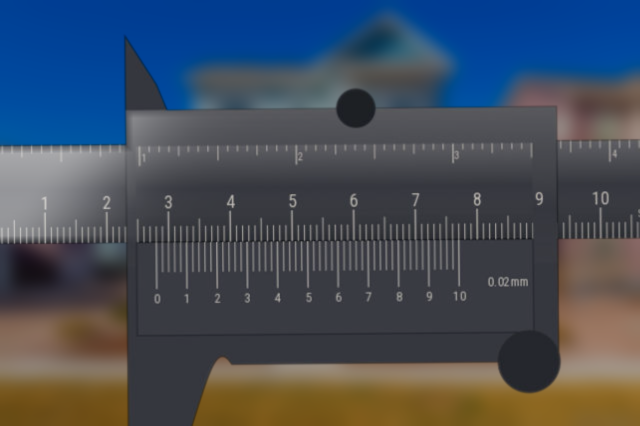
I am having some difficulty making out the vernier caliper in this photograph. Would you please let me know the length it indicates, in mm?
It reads 28.0 mm
